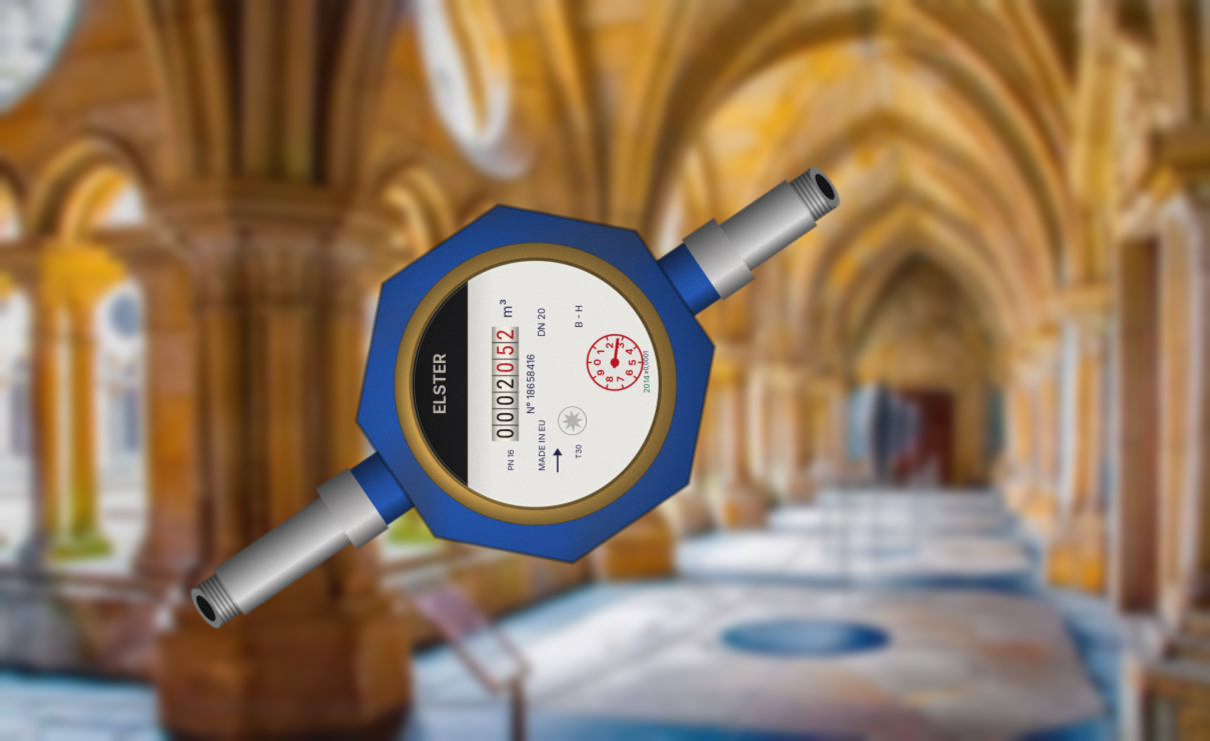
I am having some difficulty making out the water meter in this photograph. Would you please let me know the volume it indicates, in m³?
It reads 2.0522 m³
